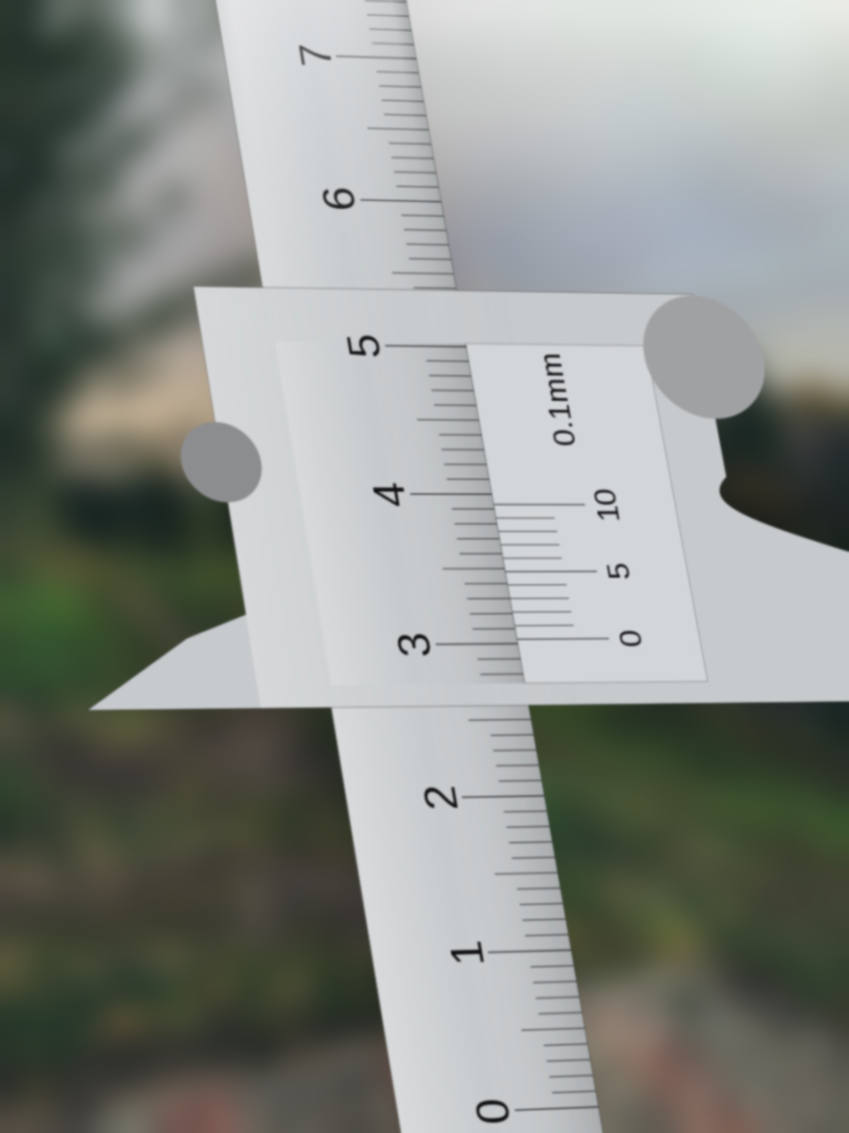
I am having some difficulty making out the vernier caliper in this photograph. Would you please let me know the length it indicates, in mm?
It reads 30.3 mm
